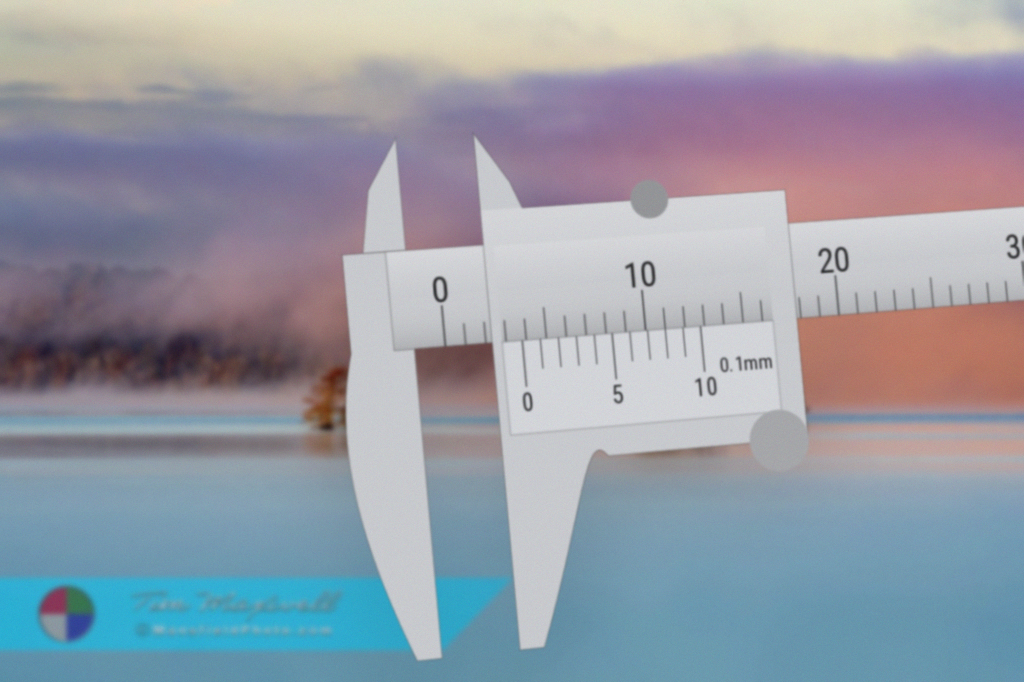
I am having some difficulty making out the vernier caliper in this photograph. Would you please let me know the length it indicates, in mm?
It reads 3.8 mm
